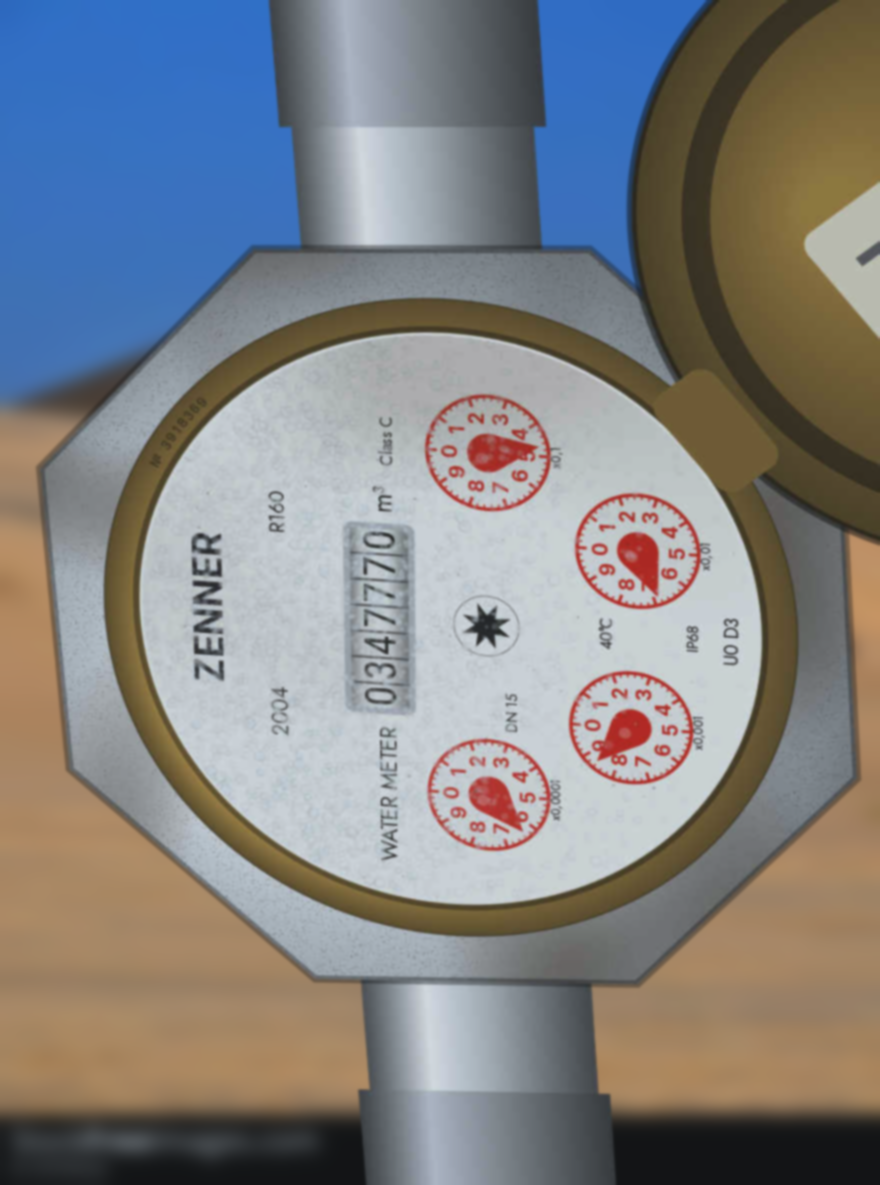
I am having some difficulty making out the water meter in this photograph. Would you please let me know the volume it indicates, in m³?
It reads 347770.4686 m³
